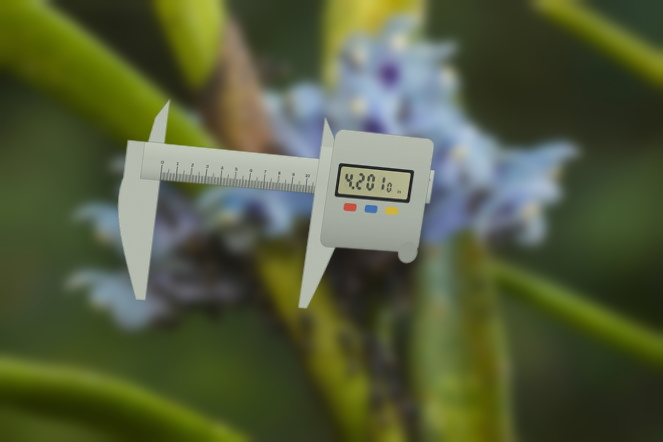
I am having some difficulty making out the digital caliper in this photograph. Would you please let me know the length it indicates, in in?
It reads 4.2010 in
